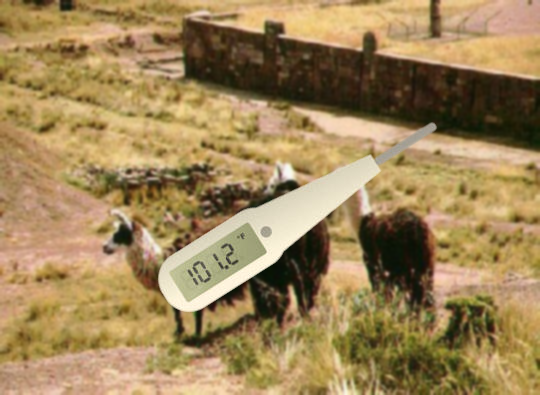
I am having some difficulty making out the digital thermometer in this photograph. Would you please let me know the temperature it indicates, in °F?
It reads 101.2 °F
